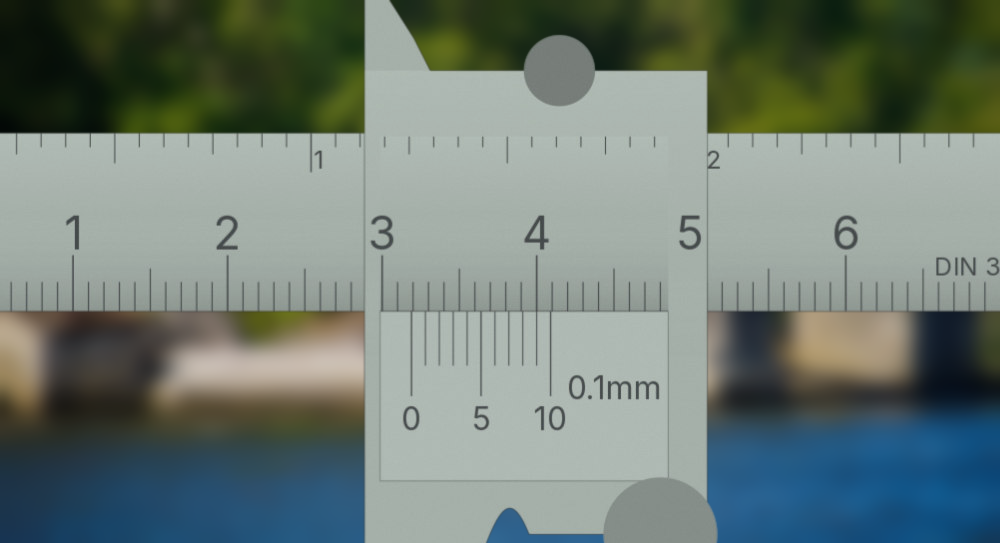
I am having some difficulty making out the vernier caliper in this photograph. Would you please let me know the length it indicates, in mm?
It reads 31.9 mm
